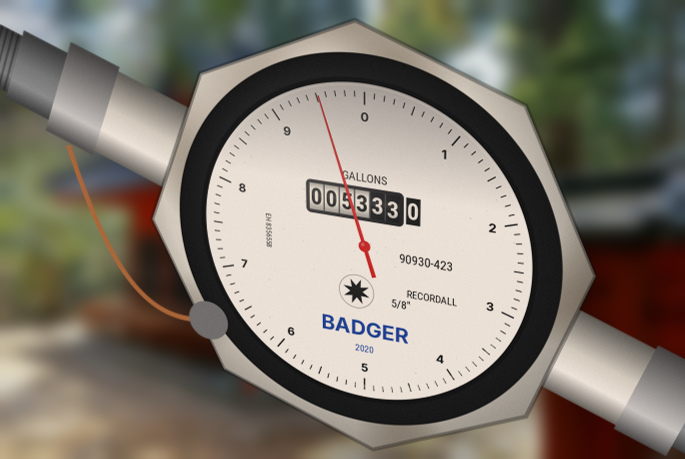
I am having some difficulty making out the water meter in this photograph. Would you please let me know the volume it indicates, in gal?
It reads 53329.5 gal
